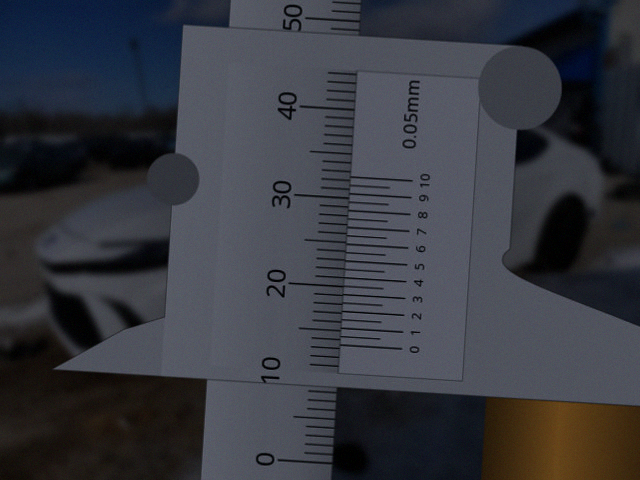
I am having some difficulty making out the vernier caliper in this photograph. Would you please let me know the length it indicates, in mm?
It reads 13.4 mm
